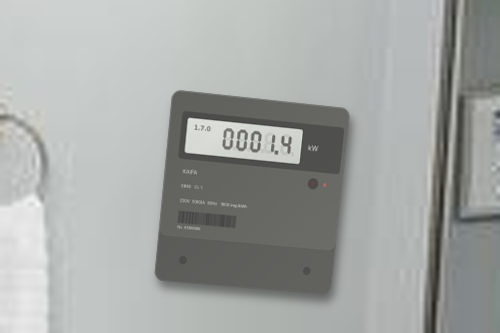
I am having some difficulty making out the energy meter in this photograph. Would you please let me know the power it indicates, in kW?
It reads 1.4 kW
